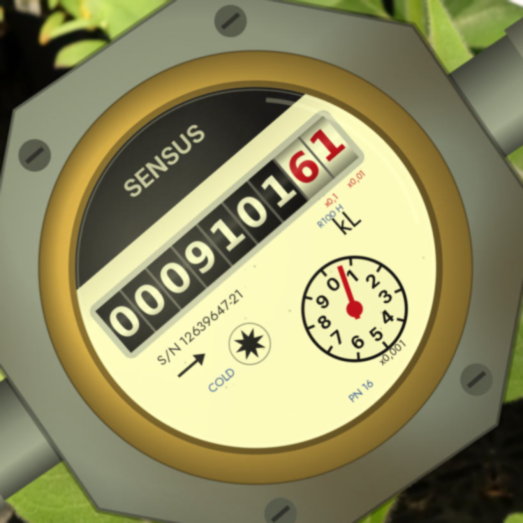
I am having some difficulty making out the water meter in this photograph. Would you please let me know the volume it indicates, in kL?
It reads 9101.610 kL
